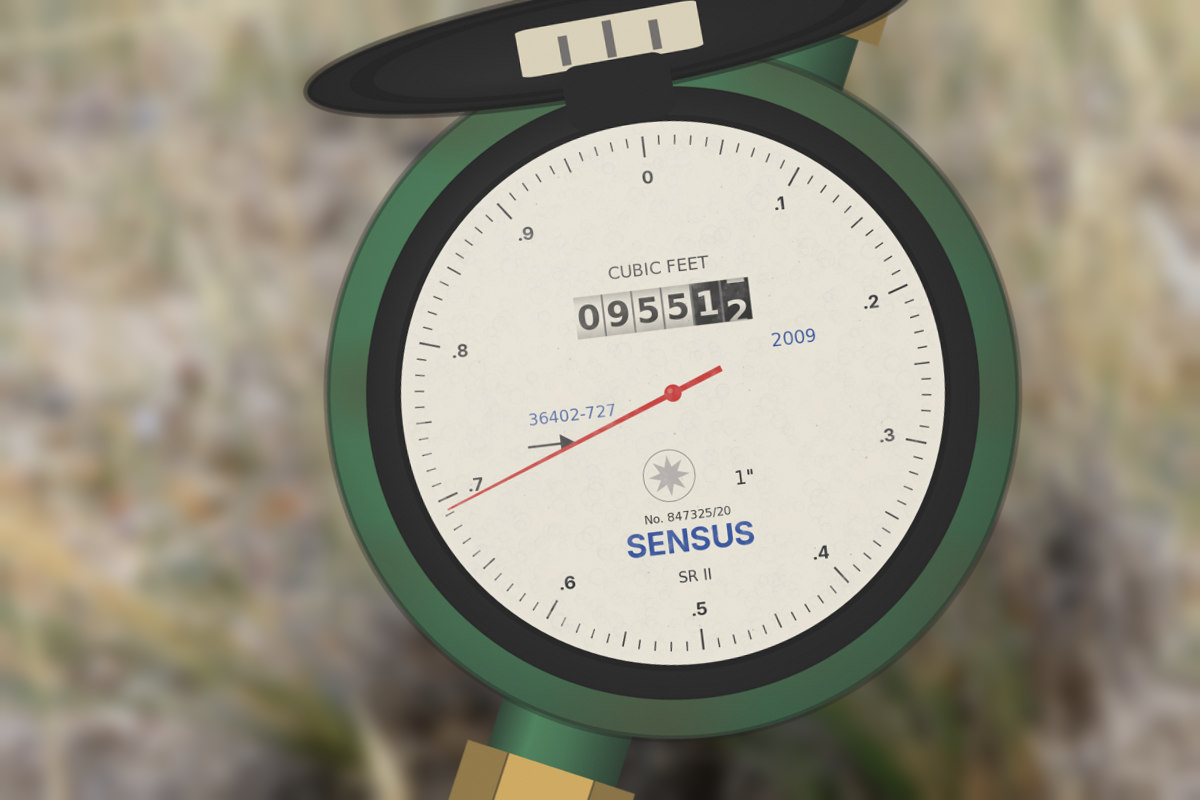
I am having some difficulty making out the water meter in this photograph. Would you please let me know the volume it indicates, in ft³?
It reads 95511.69 ft³
